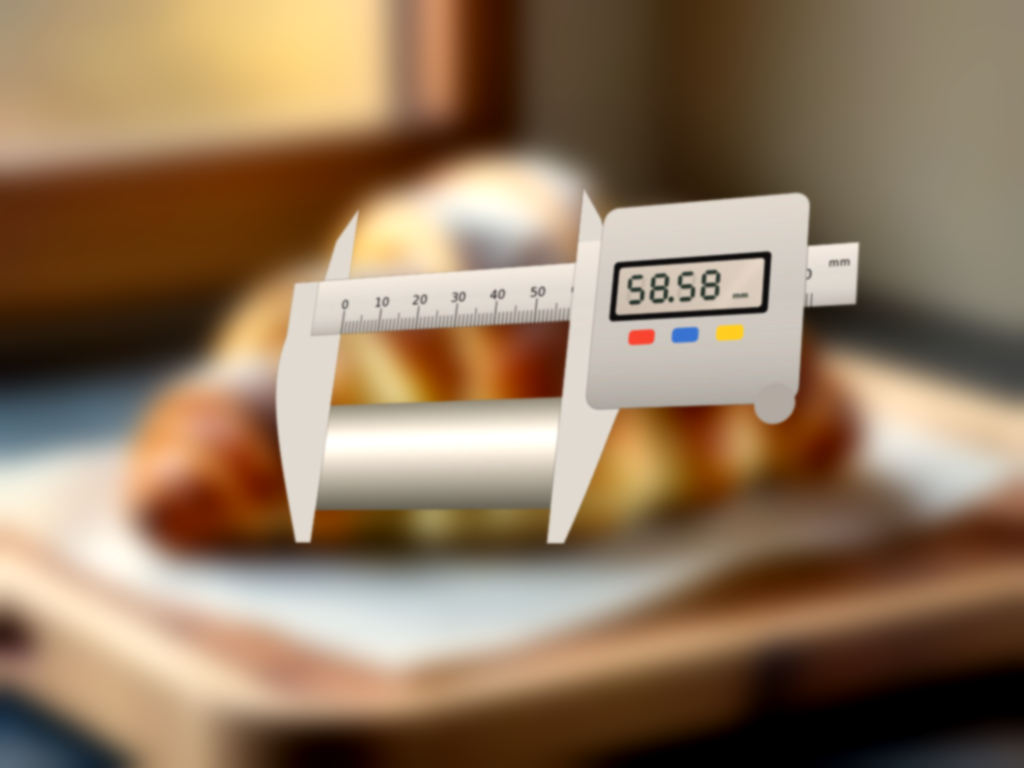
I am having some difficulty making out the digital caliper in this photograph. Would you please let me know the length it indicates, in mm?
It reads 58.58 mm
